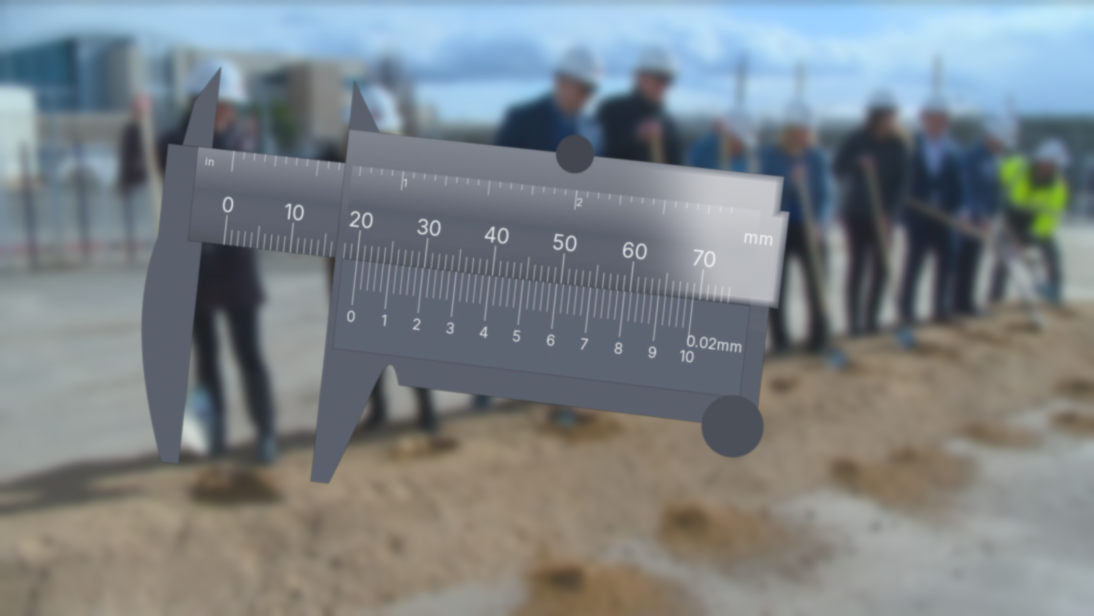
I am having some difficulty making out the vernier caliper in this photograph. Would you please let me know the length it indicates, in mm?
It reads 20.0 mm
